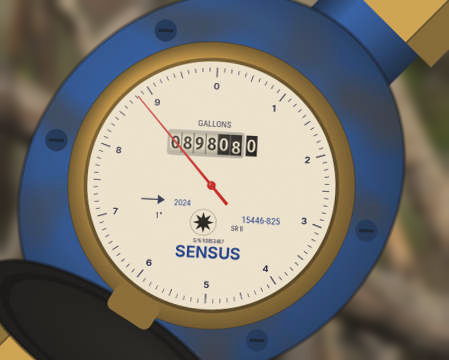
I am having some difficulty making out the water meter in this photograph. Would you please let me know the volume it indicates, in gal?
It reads 898078.8 gal
